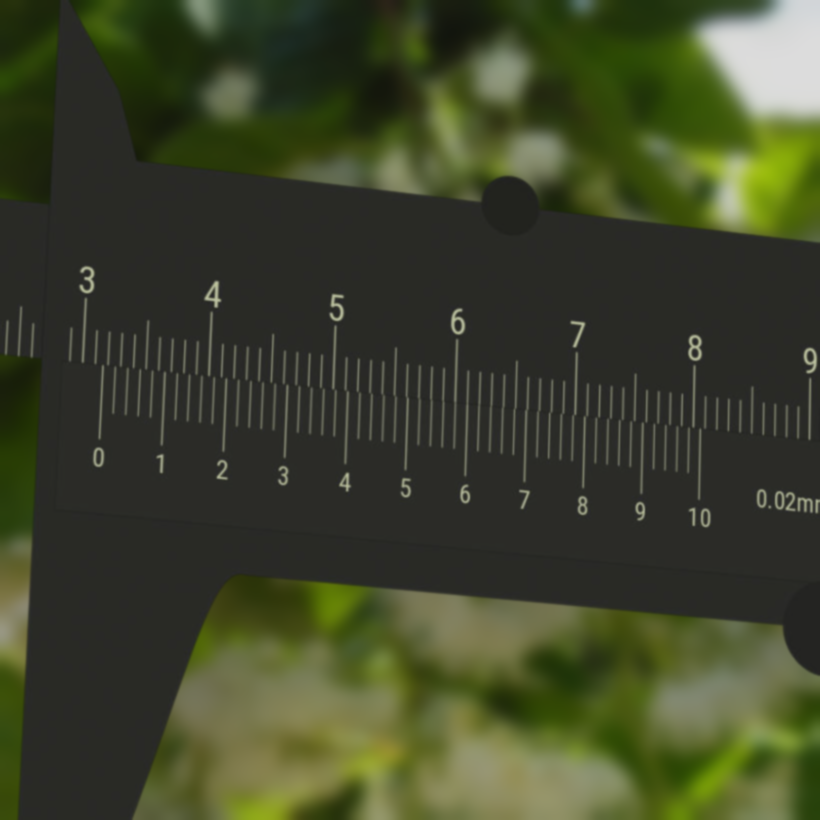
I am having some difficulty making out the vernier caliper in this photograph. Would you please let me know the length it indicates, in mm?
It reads 31.6 mm
